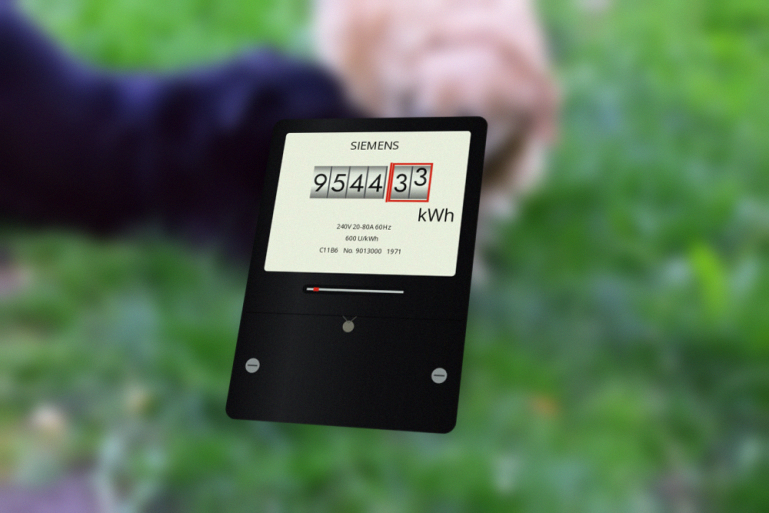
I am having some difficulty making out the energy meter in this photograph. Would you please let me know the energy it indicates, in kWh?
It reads 9544.33 kWh
